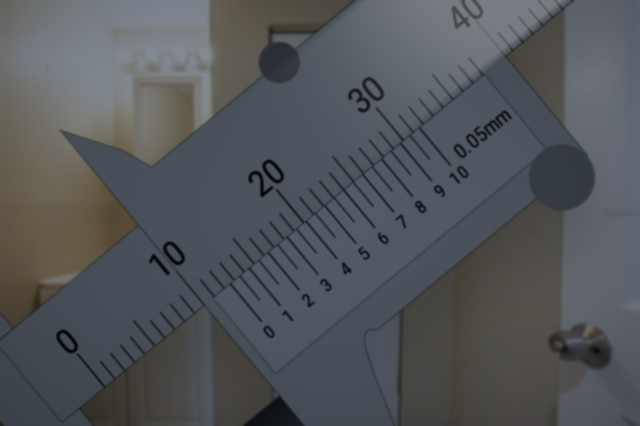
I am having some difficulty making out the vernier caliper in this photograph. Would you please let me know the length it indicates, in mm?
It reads 12.6 mm
